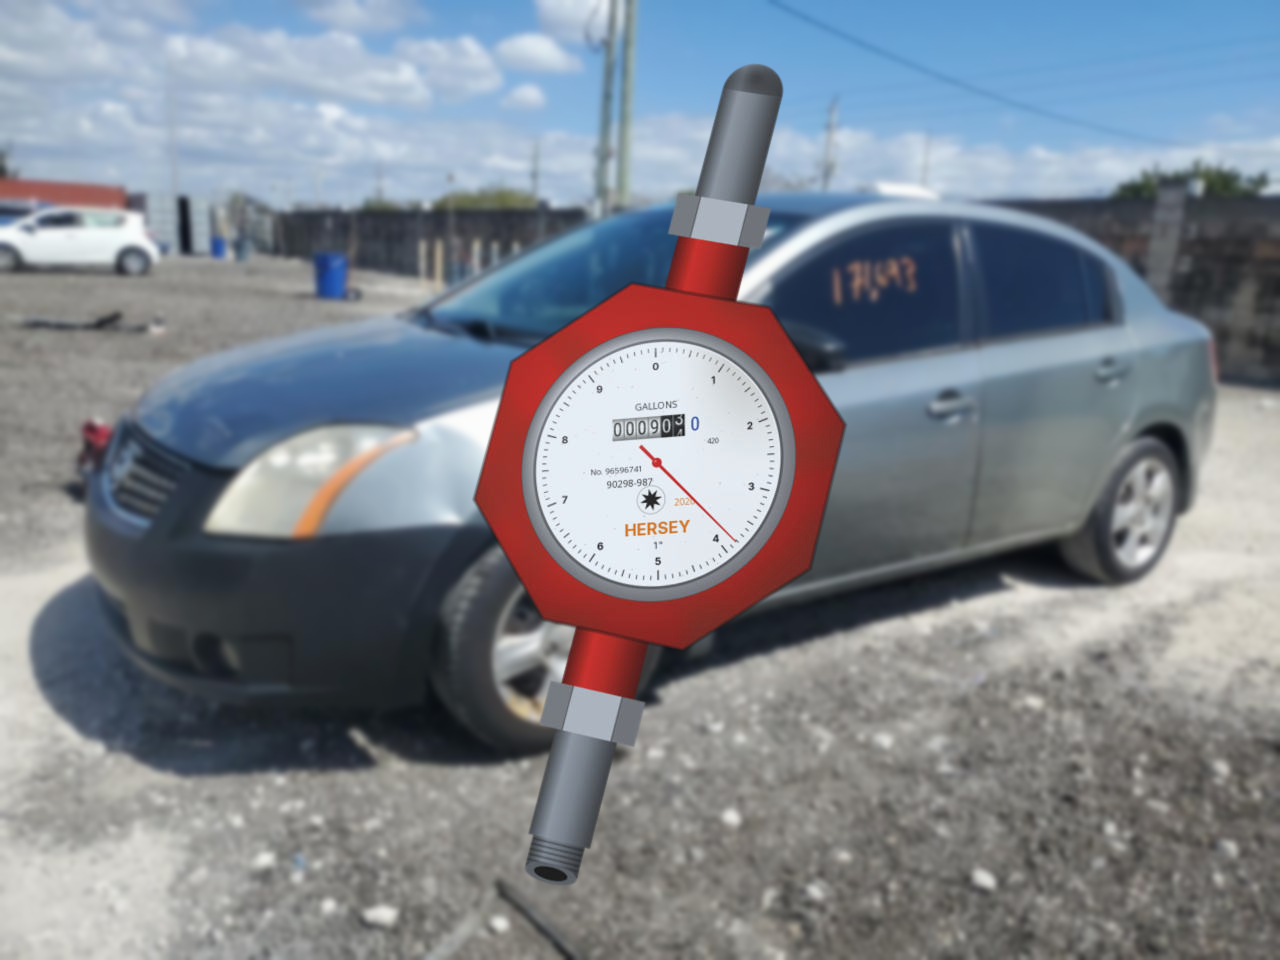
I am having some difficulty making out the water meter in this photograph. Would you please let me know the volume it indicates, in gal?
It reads 9033.8 gal
